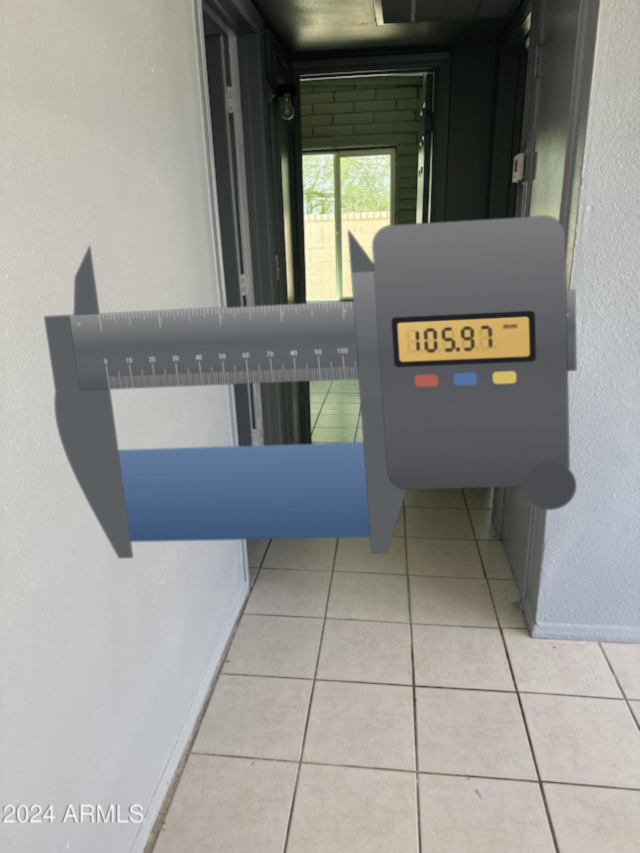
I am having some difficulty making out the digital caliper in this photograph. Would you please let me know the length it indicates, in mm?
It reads 105.97 mm
